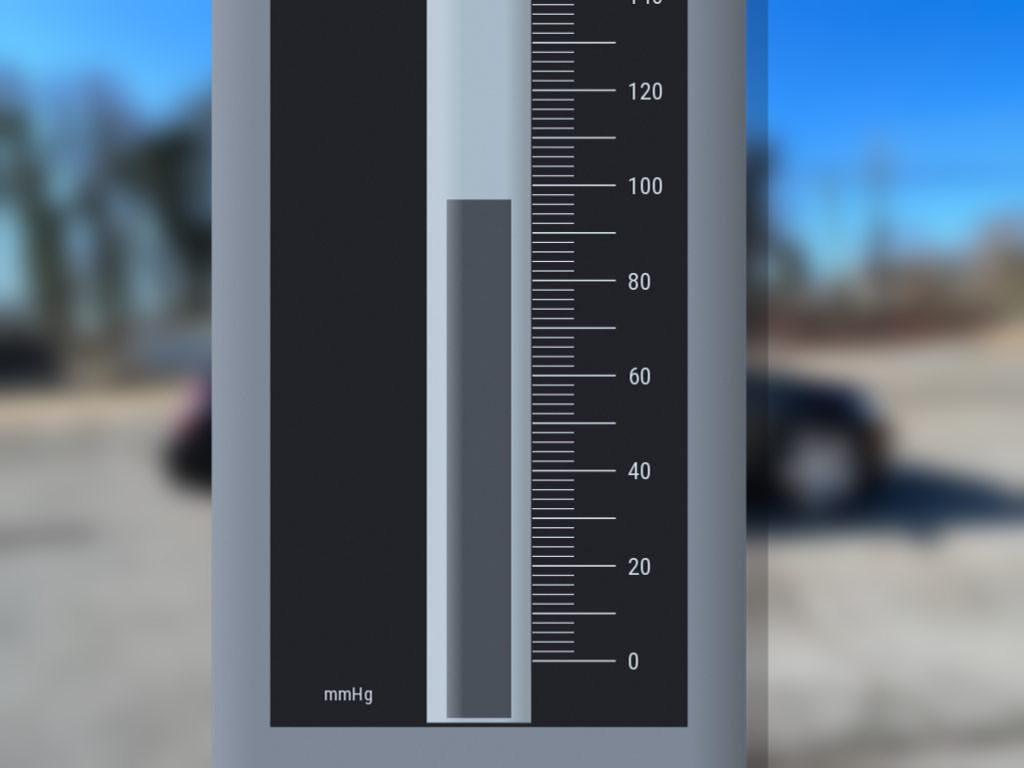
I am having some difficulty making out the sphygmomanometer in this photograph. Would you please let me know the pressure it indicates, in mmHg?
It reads 97 mmHg
